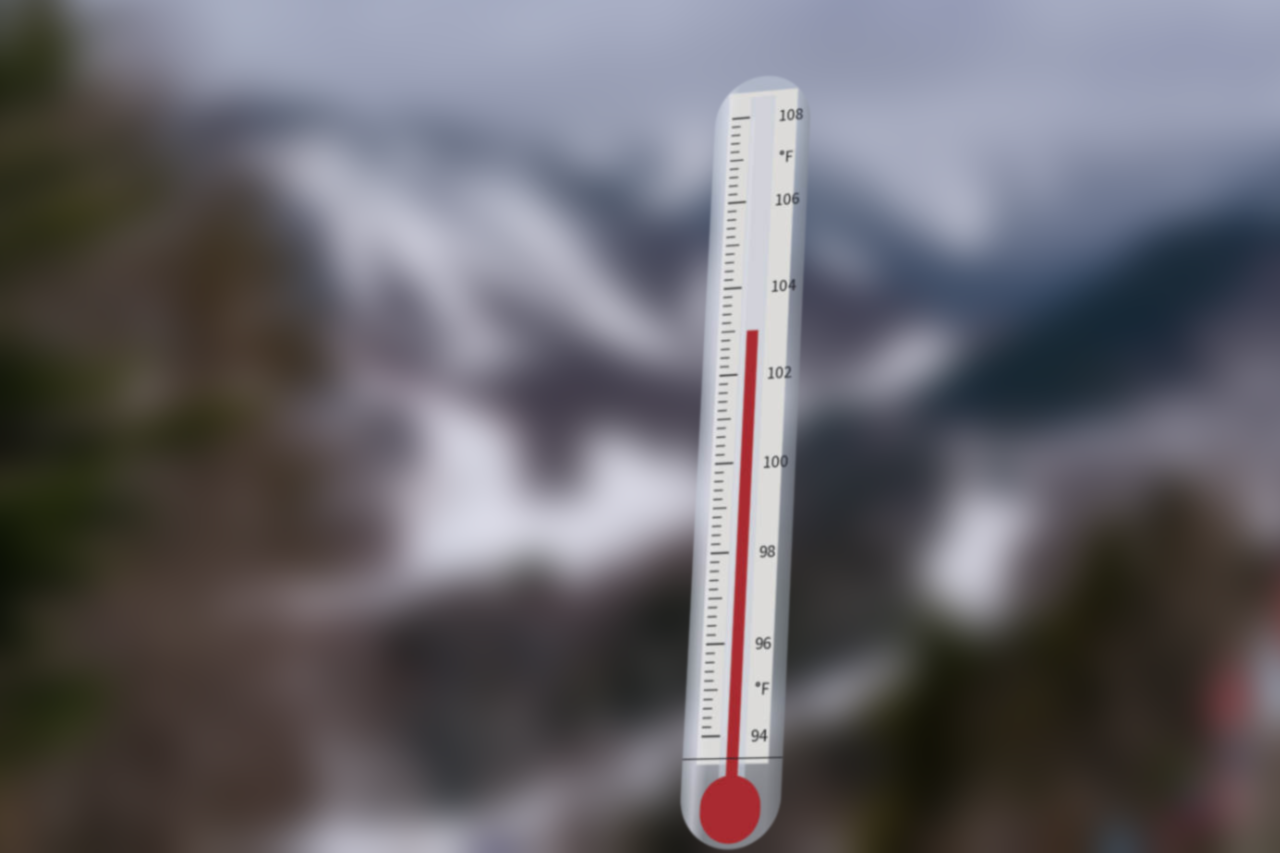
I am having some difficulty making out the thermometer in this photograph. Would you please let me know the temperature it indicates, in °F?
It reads 103 °F
